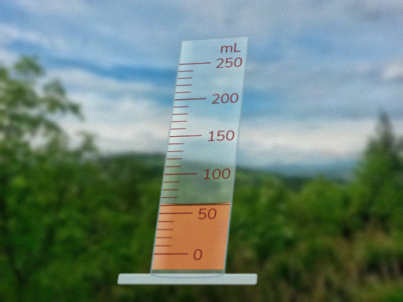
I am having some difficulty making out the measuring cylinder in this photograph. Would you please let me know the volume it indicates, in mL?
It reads 60 mL
